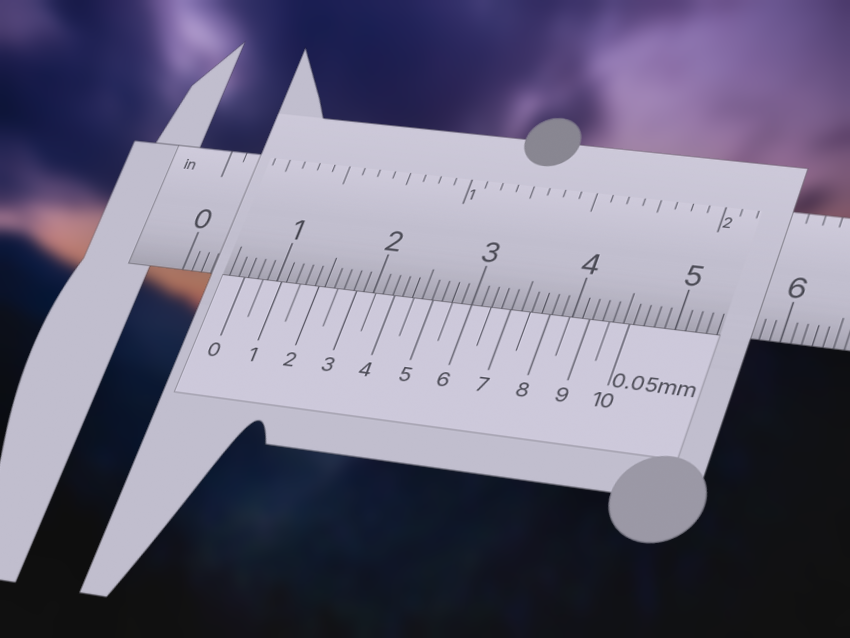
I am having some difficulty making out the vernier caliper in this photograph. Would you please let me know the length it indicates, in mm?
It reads 6.6 mm
